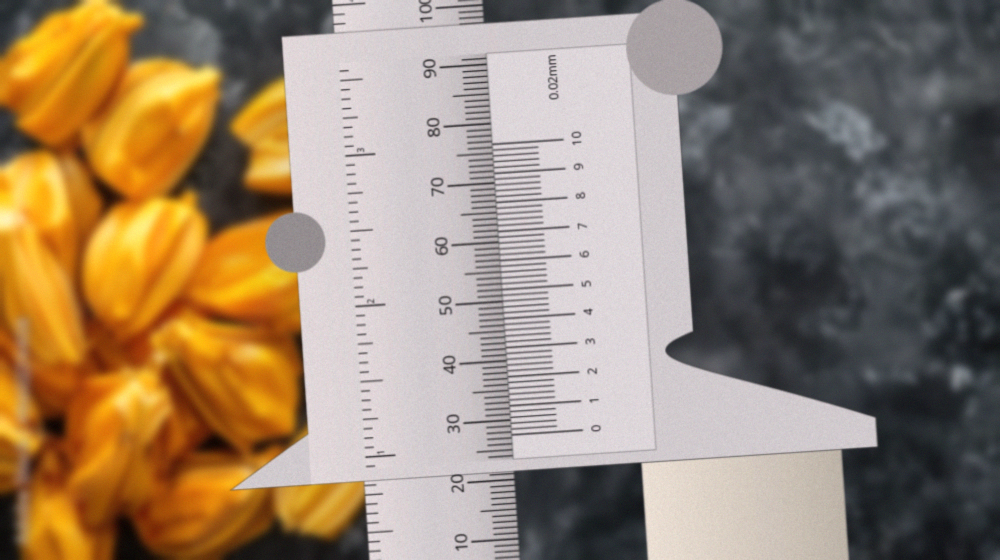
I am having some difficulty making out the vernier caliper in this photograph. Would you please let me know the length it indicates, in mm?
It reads 27.5 mm
